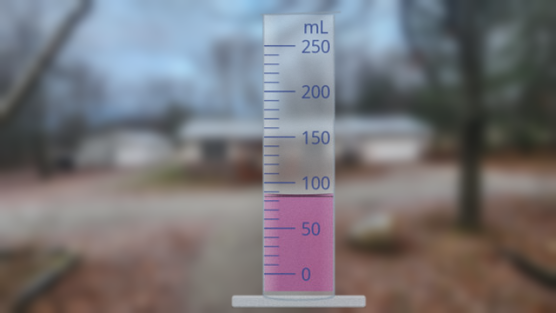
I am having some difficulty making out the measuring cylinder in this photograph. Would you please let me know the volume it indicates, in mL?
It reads 85 mL
